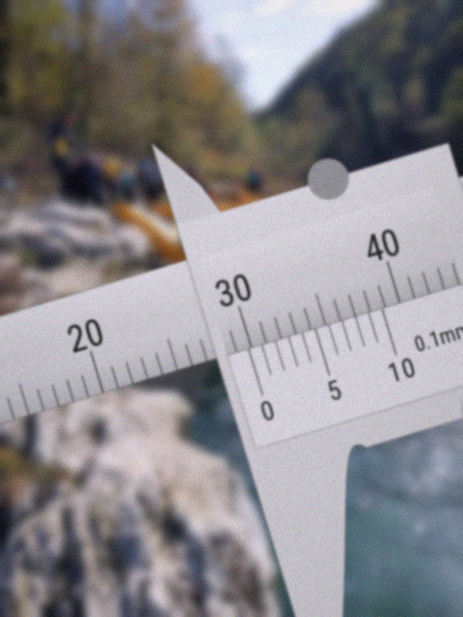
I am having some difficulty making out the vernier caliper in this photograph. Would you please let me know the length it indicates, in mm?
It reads 29.8 mm
